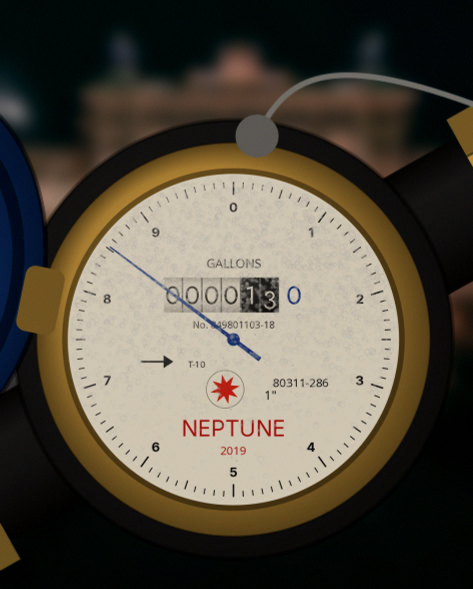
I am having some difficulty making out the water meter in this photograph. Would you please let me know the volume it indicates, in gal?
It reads 128.5 gal
